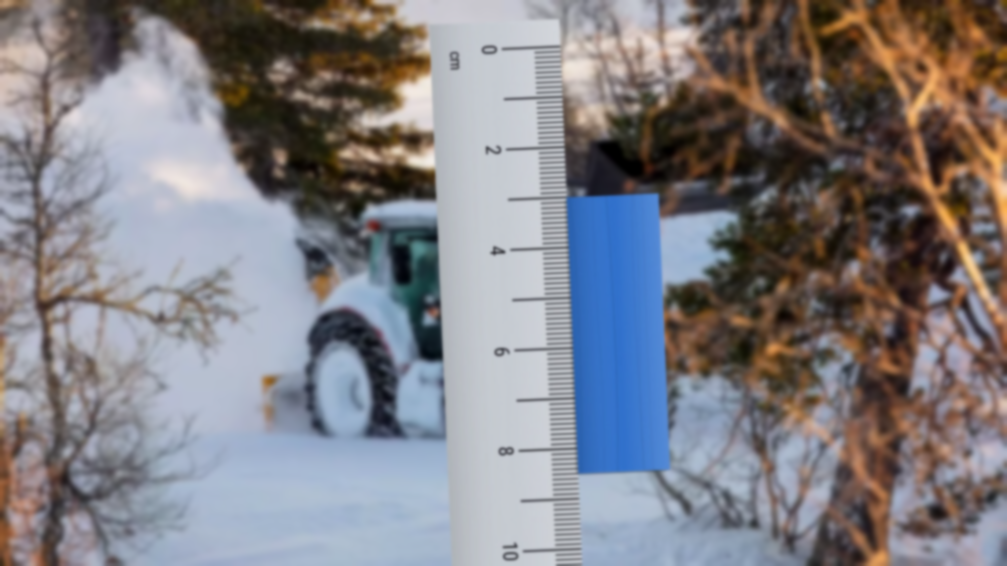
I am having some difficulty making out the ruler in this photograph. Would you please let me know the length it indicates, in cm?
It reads 5.5 cm
